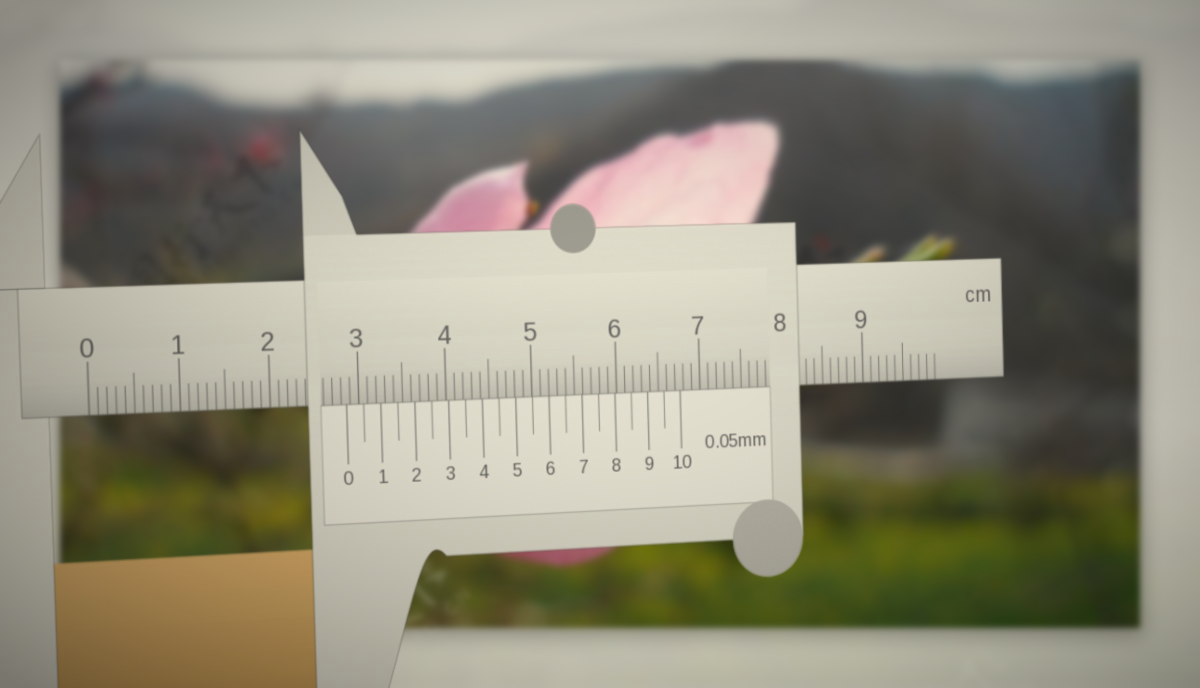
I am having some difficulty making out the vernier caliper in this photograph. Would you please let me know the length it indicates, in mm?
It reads 28.6 mm
